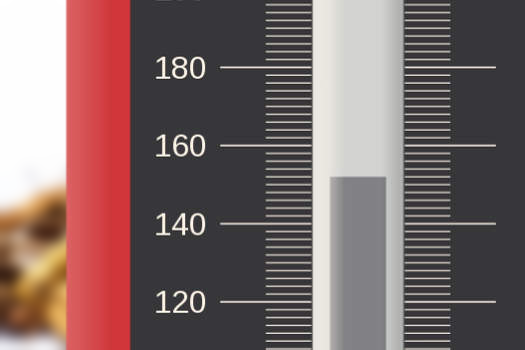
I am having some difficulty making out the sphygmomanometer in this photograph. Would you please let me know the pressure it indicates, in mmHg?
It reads 152 mmHg
